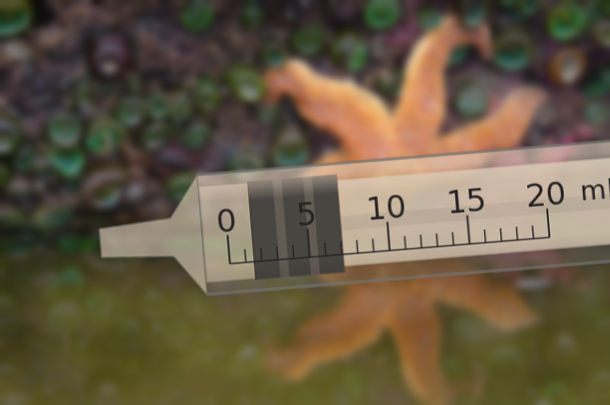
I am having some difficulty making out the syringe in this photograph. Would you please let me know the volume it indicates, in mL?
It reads 1.5 mL
